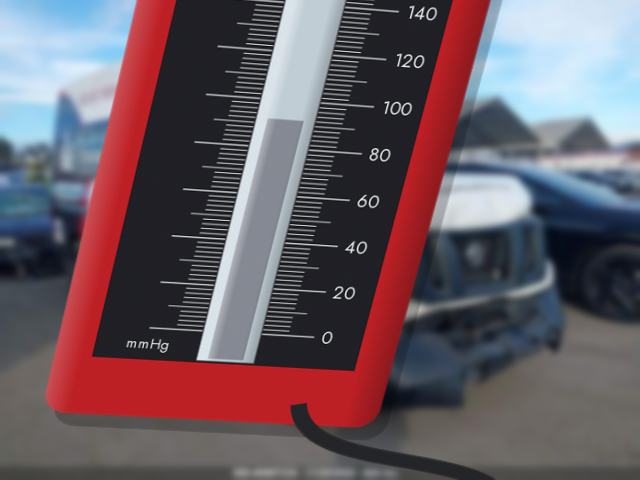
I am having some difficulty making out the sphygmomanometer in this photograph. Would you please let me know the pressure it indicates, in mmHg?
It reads 92 mmHg
